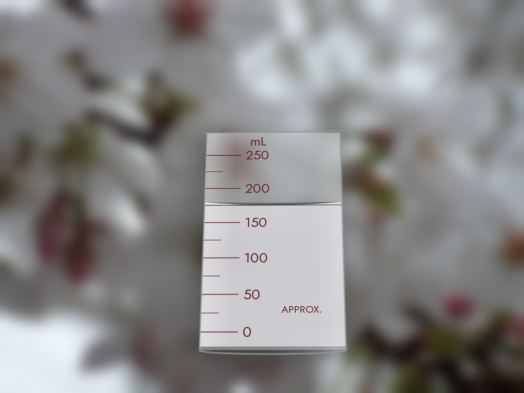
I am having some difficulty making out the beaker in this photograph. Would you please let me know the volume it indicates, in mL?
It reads 175 mL
